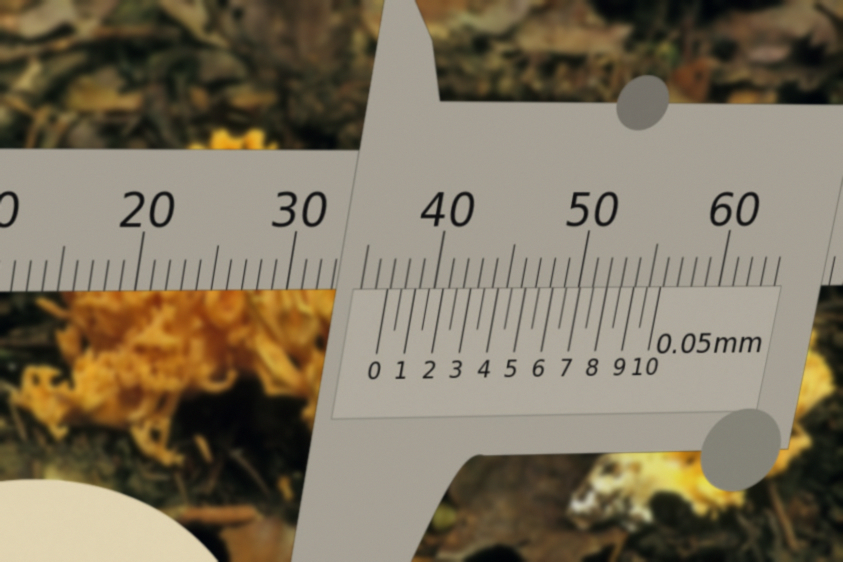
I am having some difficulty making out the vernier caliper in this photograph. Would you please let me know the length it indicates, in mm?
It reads 36.8 mm
